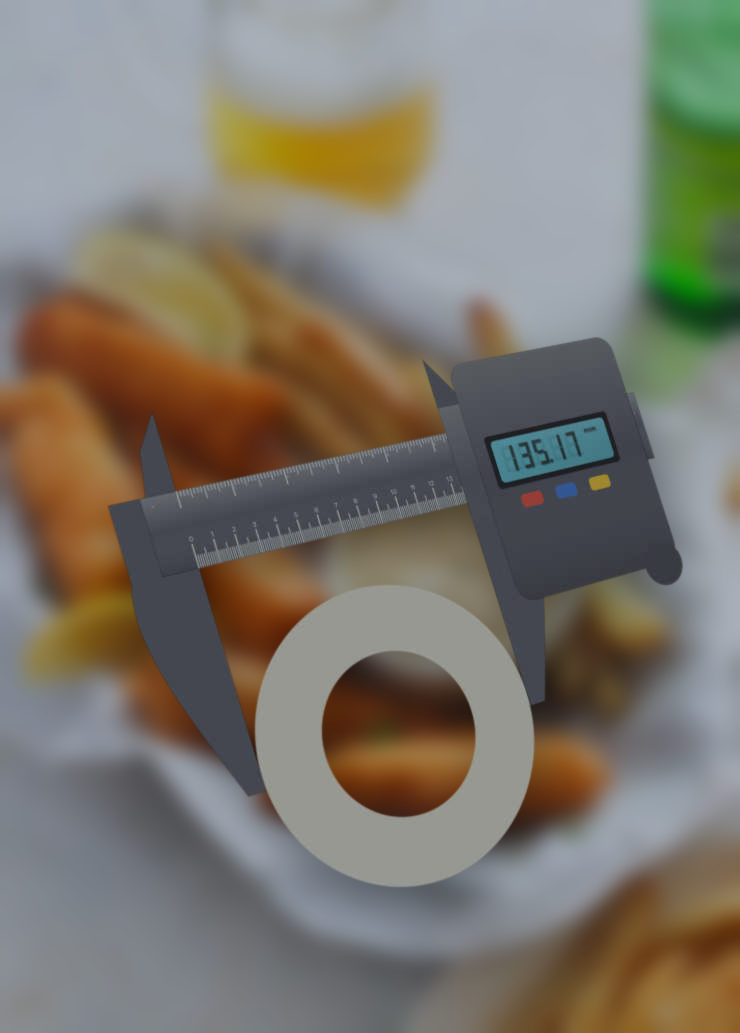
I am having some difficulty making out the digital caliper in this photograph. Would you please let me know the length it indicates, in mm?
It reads 135.17 mm
